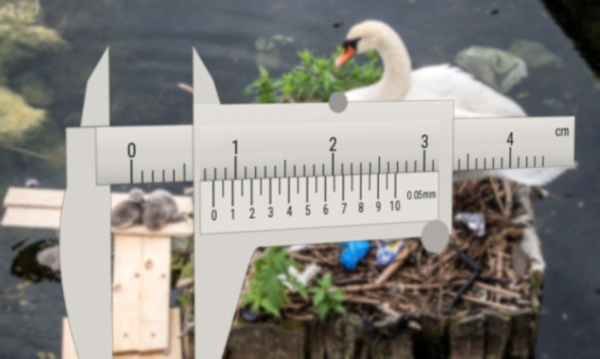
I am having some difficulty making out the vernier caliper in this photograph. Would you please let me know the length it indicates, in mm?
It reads 7.8 mm
